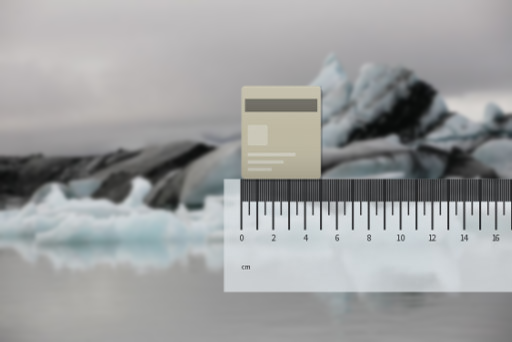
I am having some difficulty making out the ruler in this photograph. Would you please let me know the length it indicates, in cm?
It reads 5 cm
